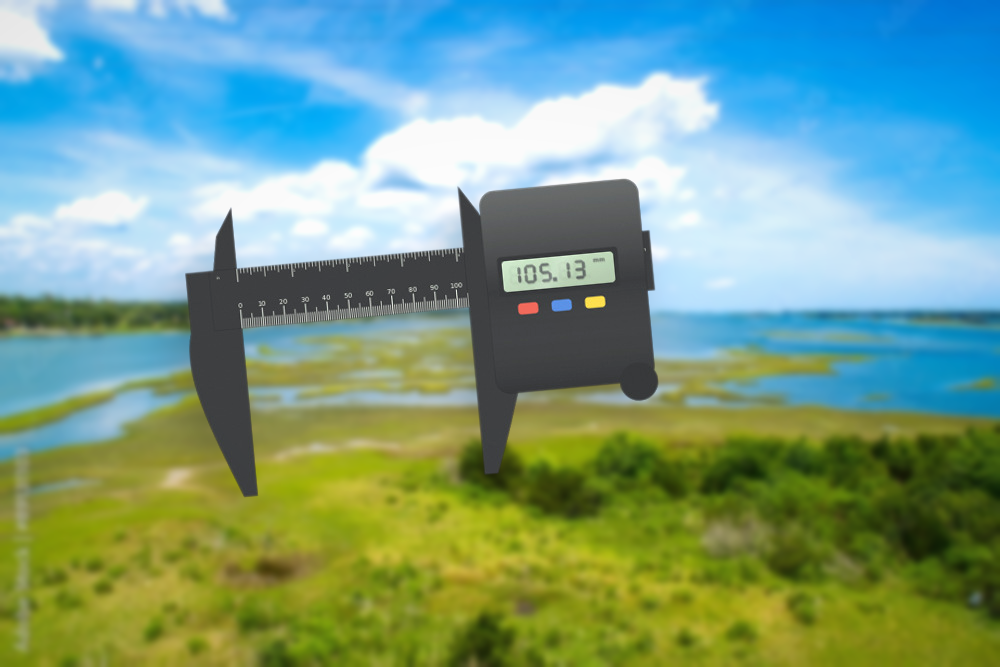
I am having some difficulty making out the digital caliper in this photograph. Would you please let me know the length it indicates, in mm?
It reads 105.13 mm
